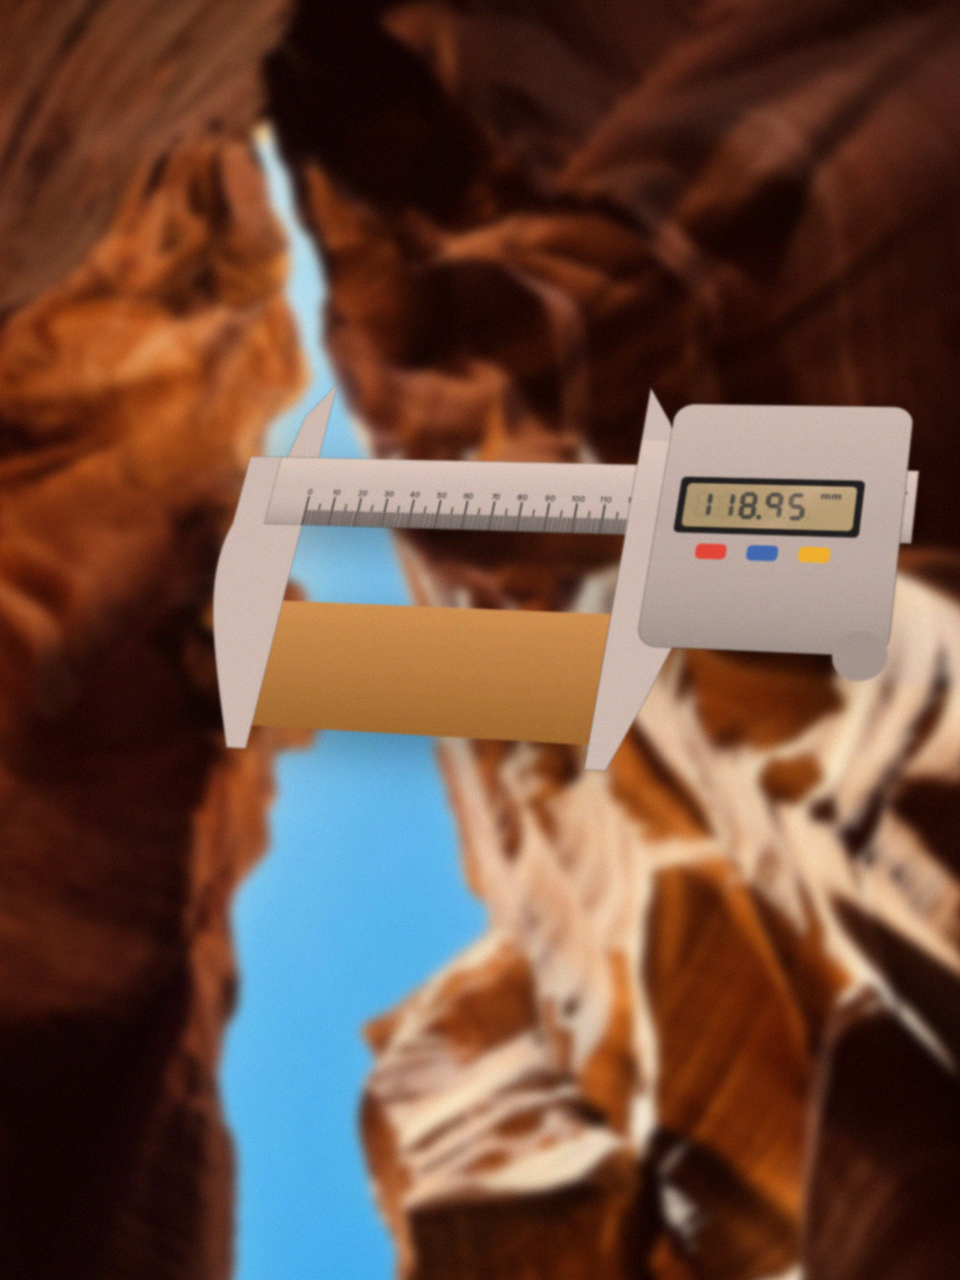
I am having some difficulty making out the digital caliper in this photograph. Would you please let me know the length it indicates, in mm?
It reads 118.95 mm
